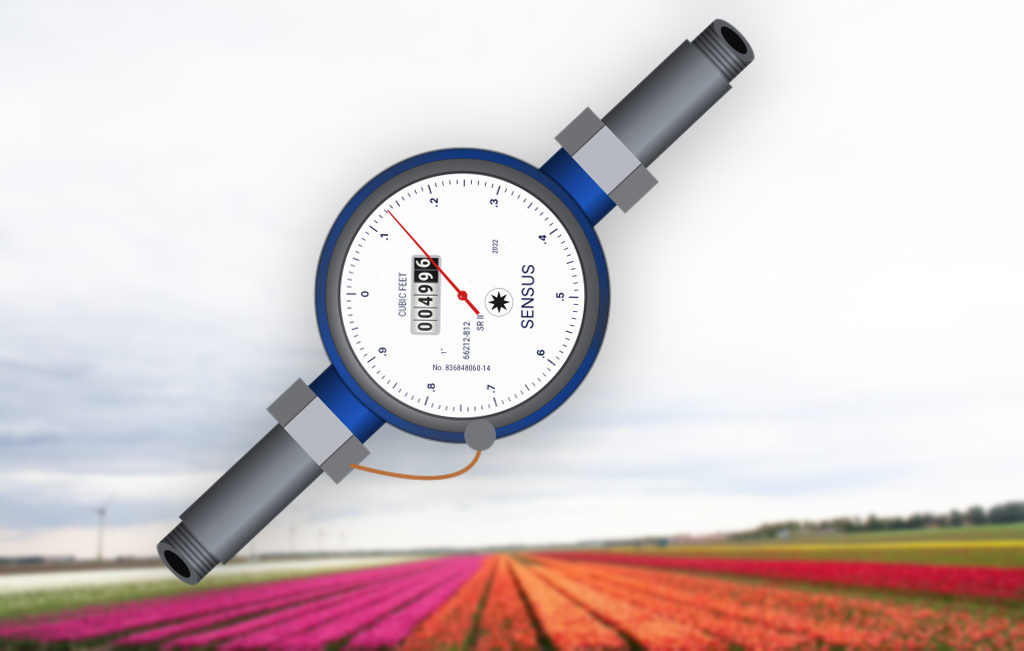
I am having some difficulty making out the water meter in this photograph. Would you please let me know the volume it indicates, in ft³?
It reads 4996.13 ft³
